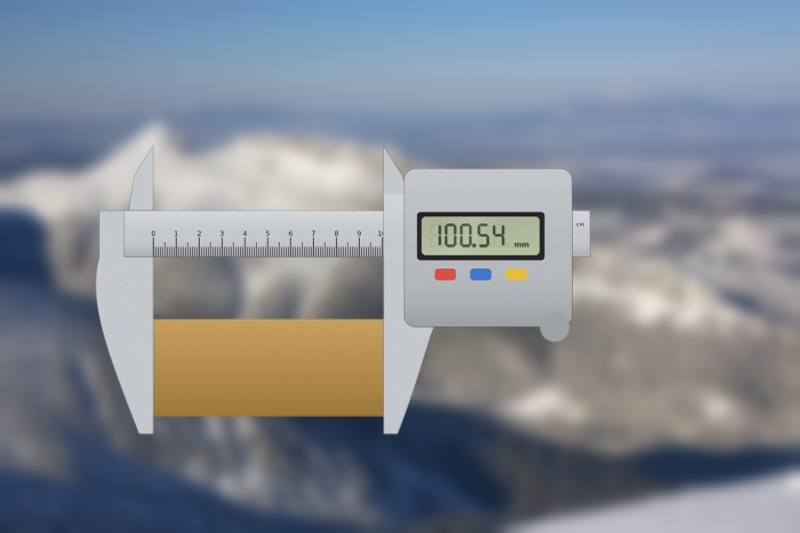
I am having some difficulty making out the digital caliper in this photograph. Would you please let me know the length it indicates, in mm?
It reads 100.54 mm
